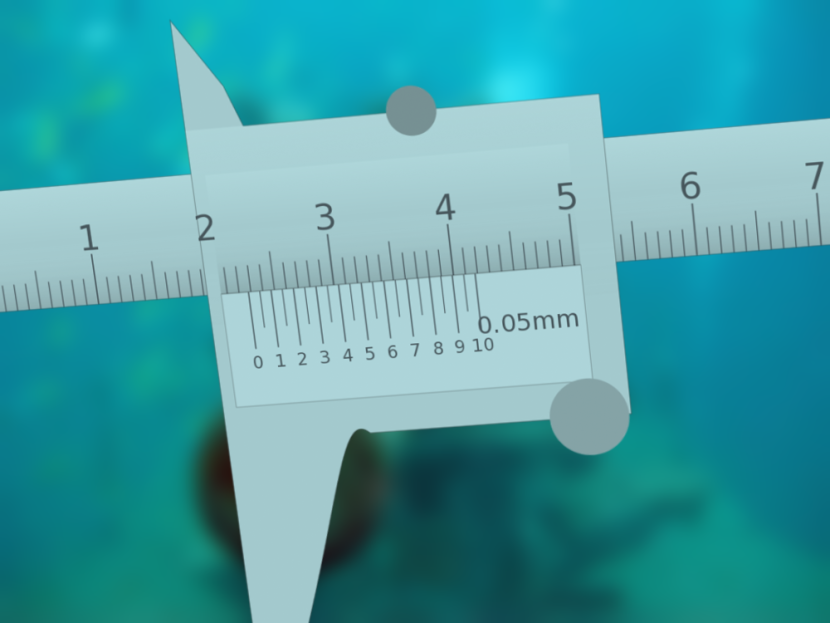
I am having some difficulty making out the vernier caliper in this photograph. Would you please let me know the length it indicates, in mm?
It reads 22.8 mm
